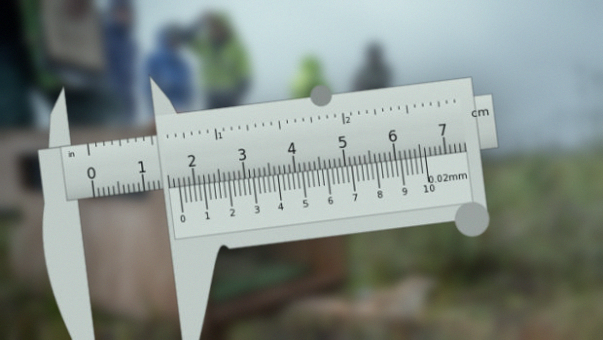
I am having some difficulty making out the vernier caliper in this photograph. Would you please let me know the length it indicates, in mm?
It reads 17.0 mm
